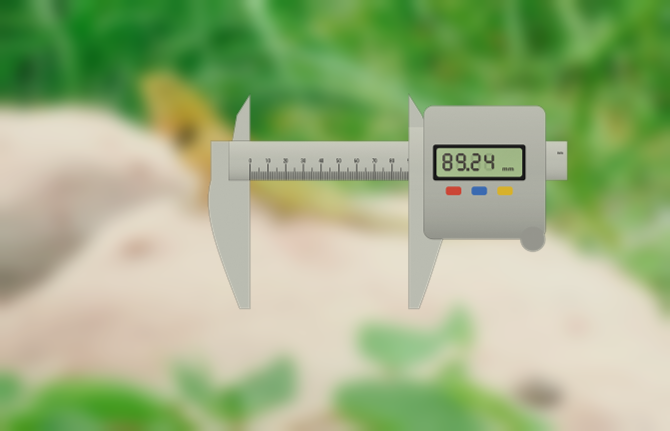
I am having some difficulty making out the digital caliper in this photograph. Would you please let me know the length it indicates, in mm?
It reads 89.24 mm
